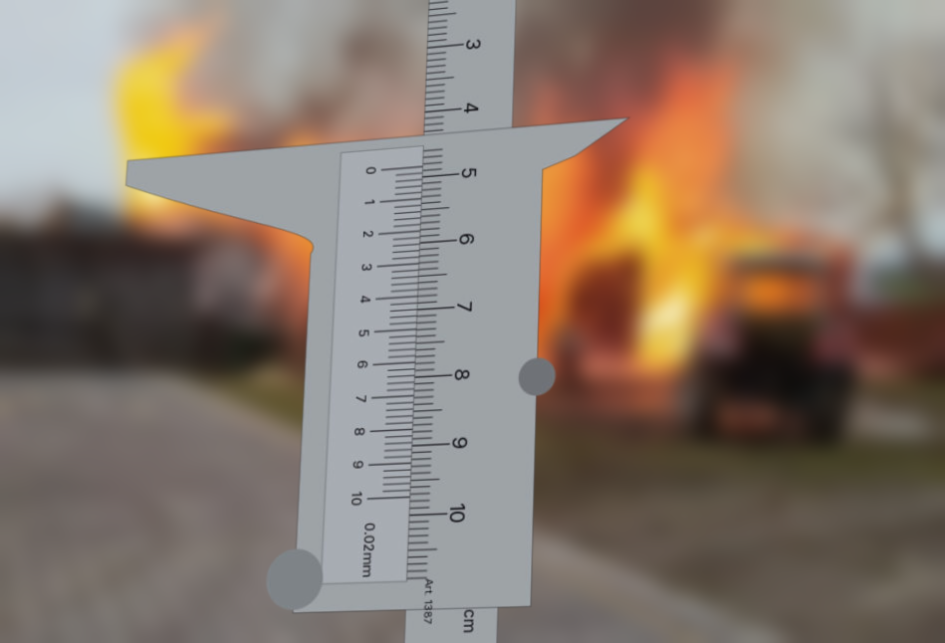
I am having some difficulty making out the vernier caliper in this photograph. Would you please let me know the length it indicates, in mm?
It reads 48.4 mm
